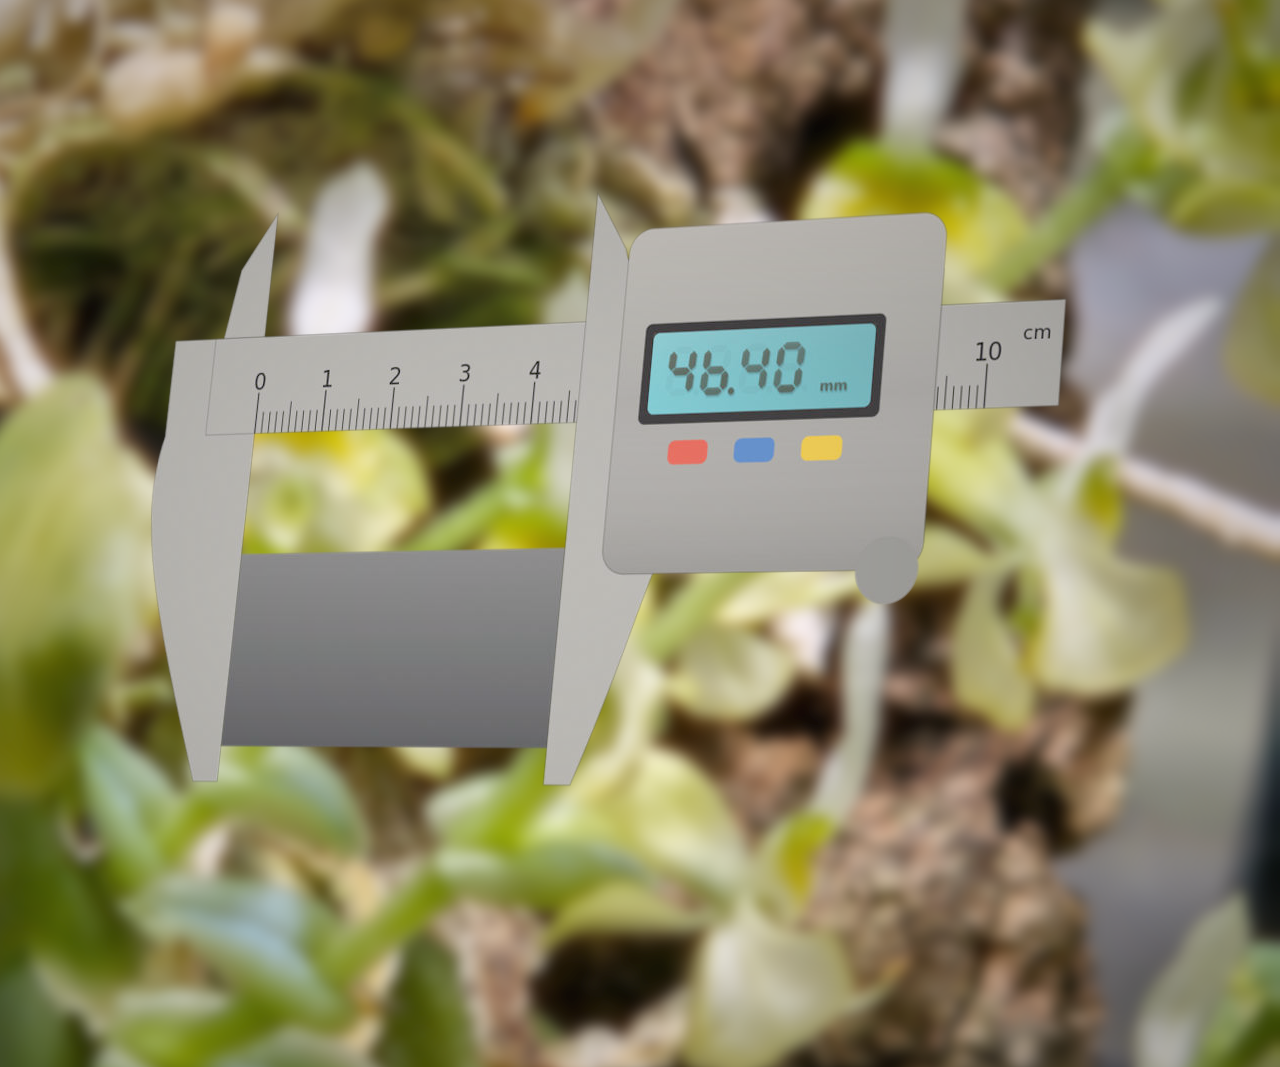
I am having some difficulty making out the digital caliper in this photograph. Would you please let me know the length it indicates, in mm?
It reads 46.40 mm
